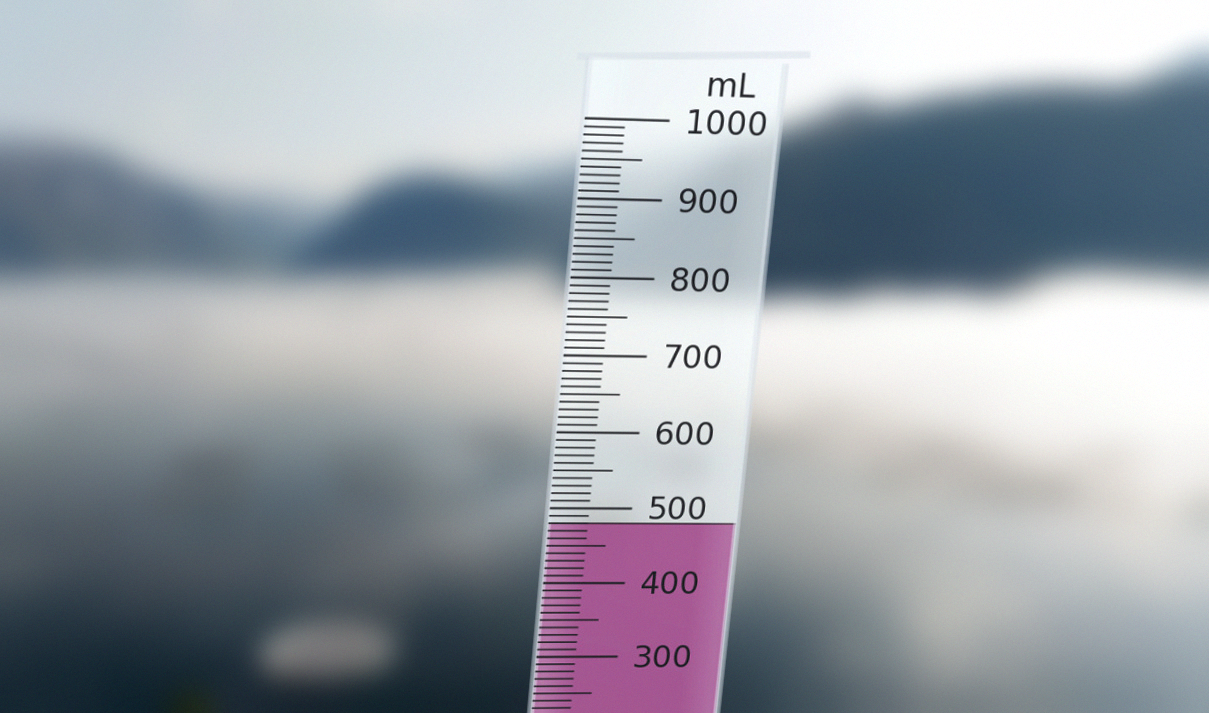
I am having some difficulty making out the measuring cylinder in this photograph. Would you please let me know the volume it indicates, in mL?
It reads 480 mL
